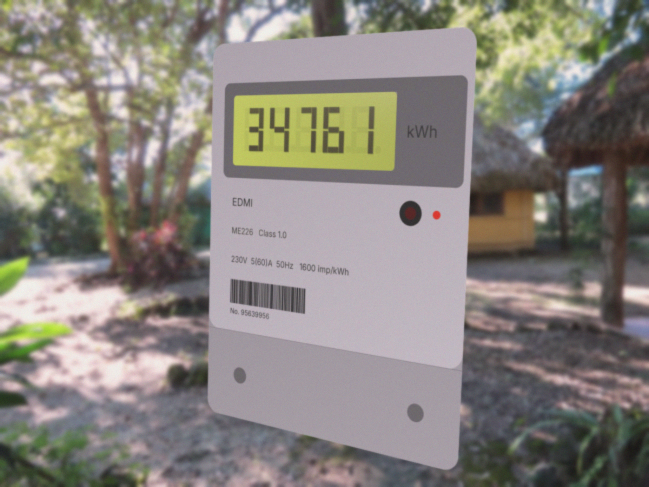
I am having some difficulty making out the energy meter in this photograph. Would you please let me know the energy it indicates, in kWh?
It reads 34761 kWh
